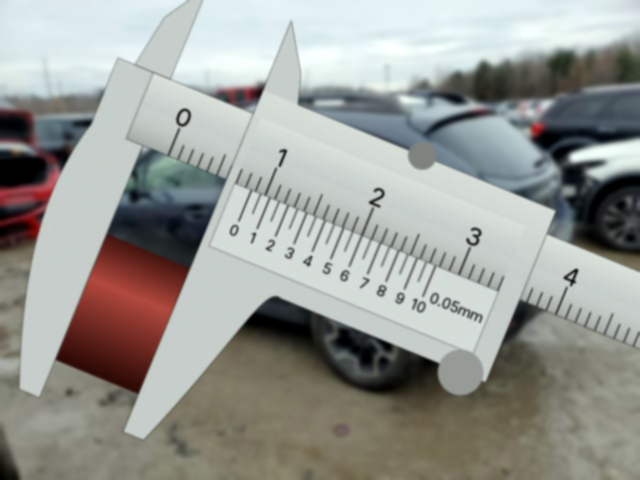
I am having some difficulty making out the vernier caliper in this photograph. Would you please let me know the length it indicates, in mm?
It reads 8.6 mm
